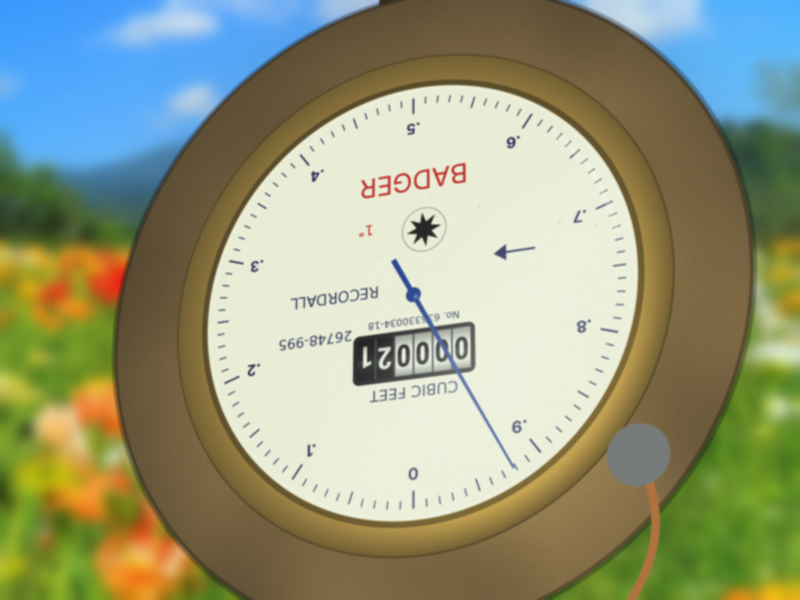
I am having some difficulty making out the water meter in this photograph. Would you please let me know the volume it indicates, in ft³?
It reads 20.92 ft³
